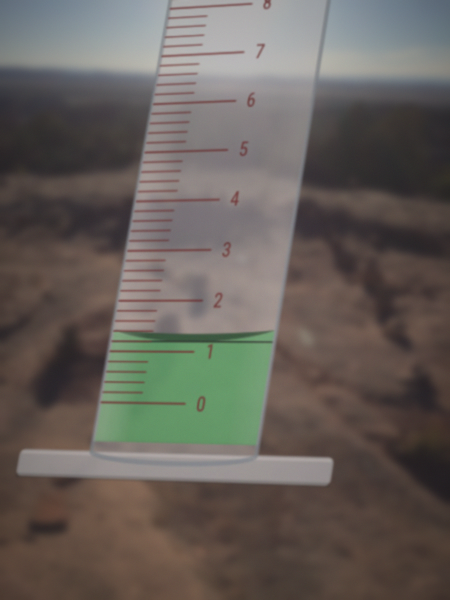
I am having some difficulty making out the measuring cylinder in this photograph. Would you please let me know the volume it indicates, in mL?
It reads 1.2 mL
